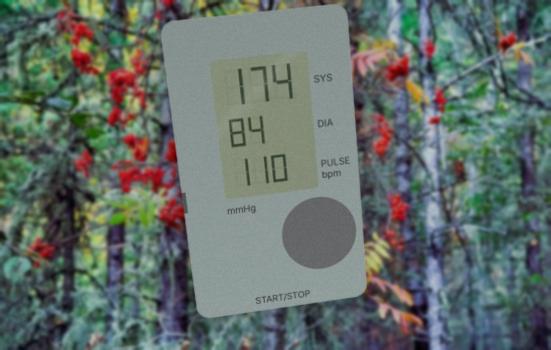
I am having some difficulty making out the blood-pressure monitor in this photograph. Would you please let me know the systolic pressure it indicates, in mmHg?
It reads 174 mmHg
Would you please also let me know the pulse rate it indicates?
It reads 110 bpm
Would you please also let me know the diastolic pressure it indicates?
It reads 84 mmHg
